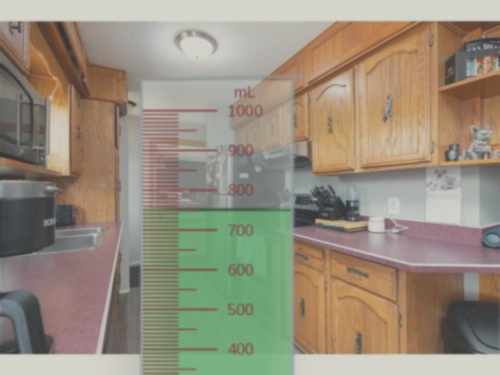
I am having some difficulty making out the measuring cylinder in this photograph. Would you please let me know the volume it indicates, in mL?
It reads 750 mL
